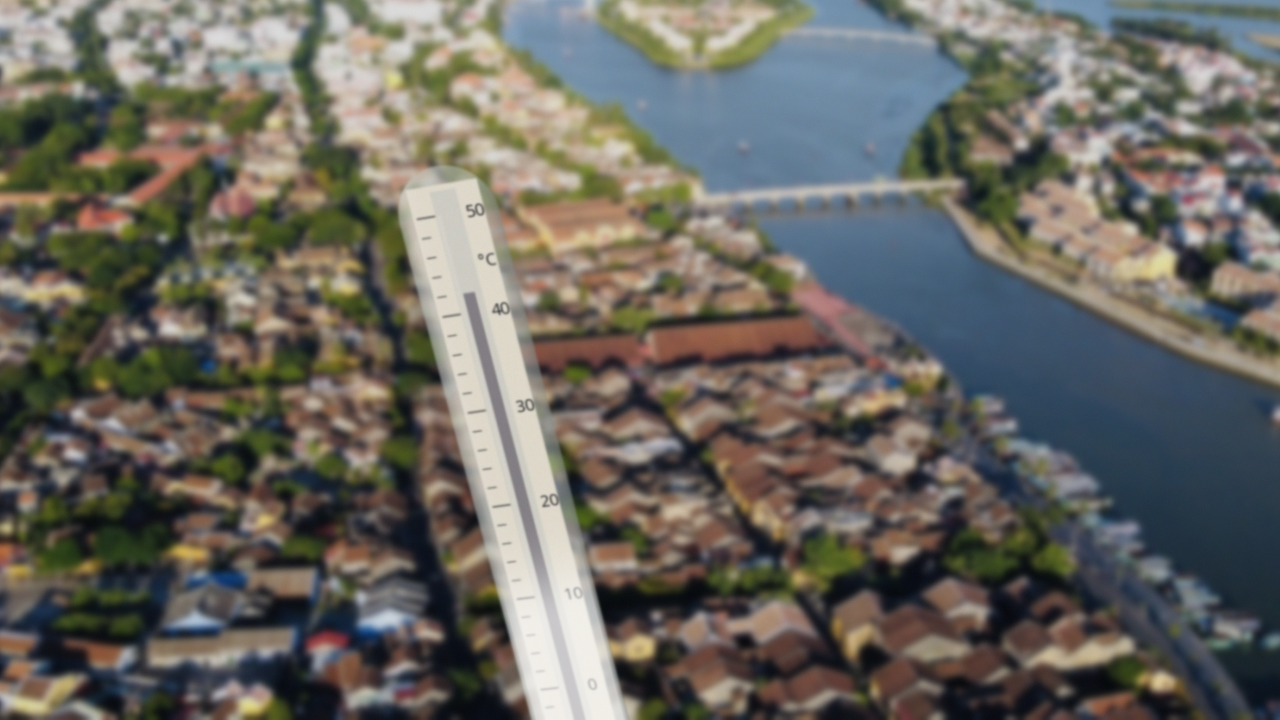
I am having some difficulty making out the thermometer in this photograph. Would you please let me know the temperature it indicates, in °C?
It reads 42 °C
